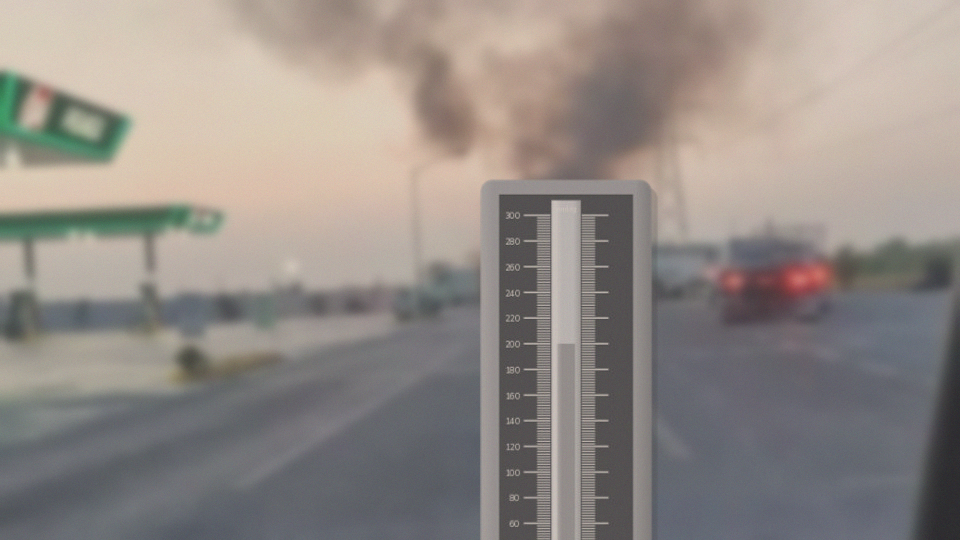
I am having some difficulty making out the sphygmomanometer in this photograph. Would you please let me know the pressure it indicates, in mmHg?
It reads 200 mmHg
